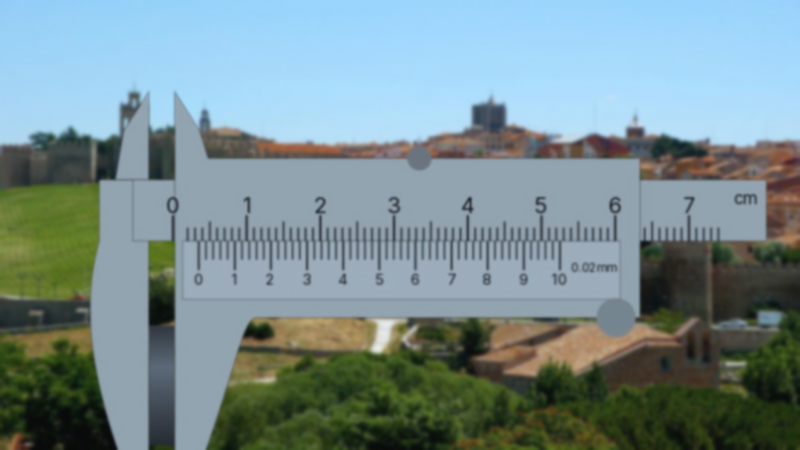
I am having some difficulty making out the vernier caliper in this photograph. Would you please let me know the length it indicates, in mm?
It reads 3.5 mm
